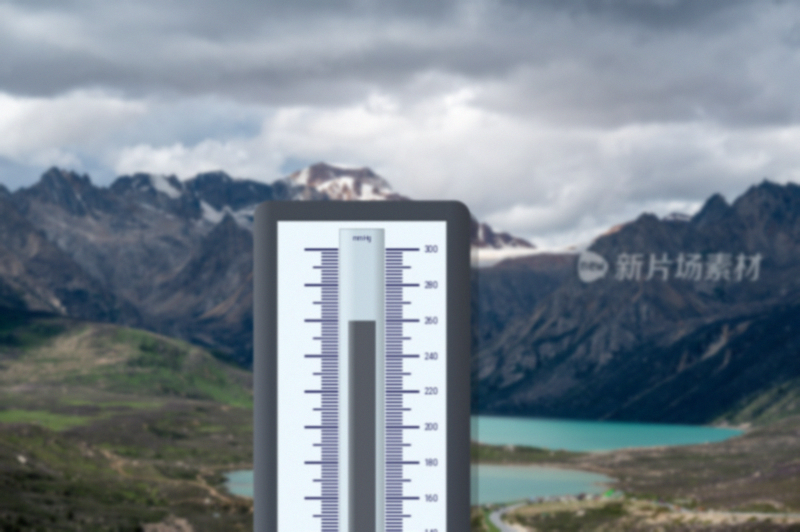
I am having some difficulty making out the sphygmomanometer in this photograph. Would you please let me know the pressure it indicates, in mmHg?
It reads 260 mmHg
